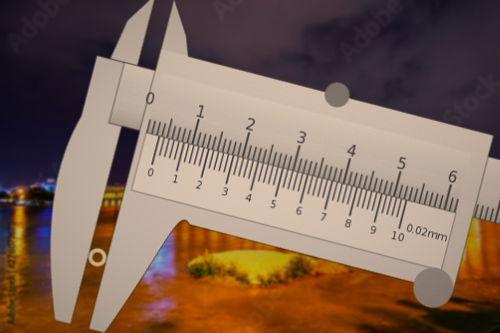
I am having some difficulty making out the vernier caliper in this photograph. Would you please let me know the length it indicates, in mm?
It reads 3.5 mm
